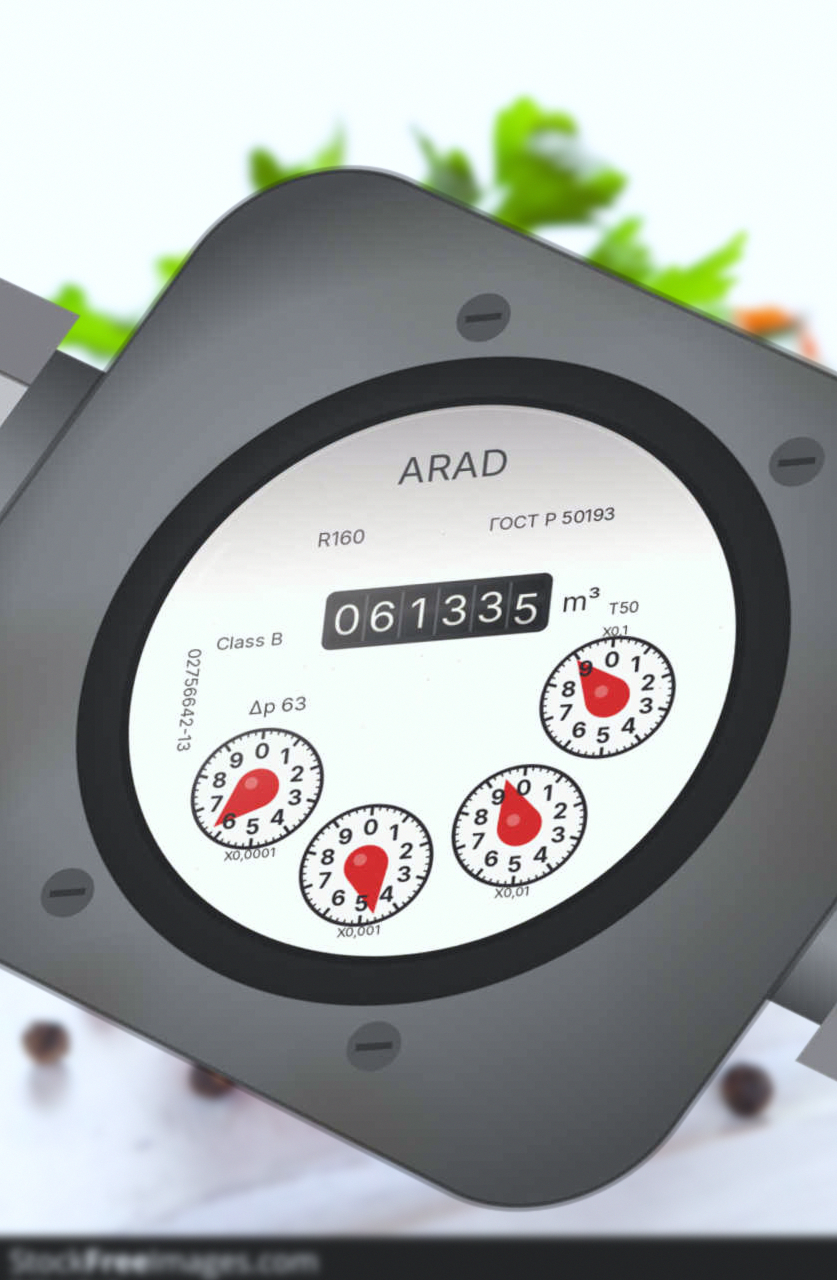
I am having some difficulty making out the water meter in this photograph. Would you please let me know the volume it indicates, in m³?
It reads 61334.8946 m³
